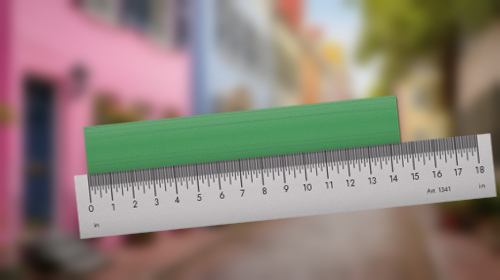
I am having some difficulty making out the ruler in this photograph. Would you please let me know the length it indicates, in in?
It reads 14.5 in
